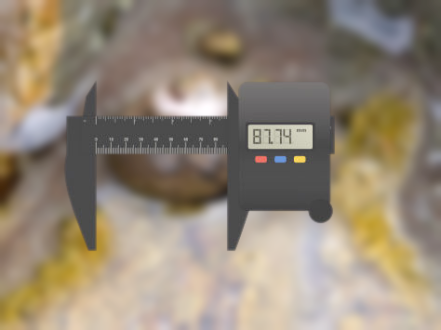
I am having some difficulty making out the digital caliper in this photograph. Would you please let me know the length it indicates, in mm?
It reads 87.74 mm
